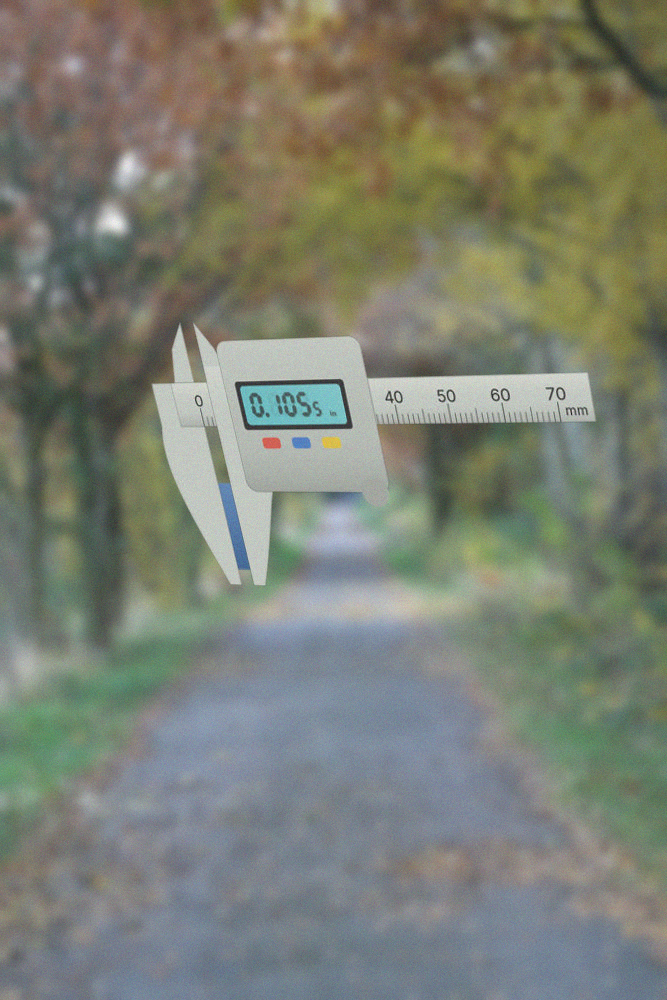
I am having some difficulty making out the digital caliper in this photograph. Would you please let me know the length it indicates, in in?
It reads 0.1055 in
